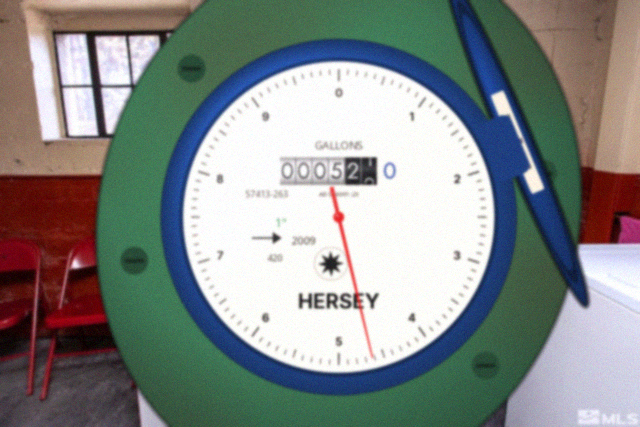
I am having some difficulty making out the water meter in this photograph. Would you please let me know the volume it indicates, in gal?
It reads 5214.6 gal
